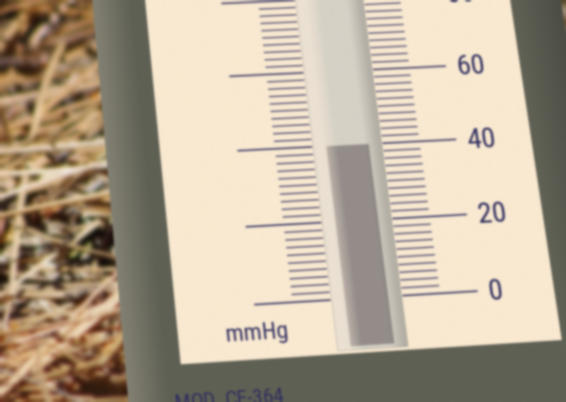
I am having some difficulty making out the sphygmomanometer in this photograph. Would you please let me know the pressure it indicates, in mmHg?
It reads 40 mmHg
